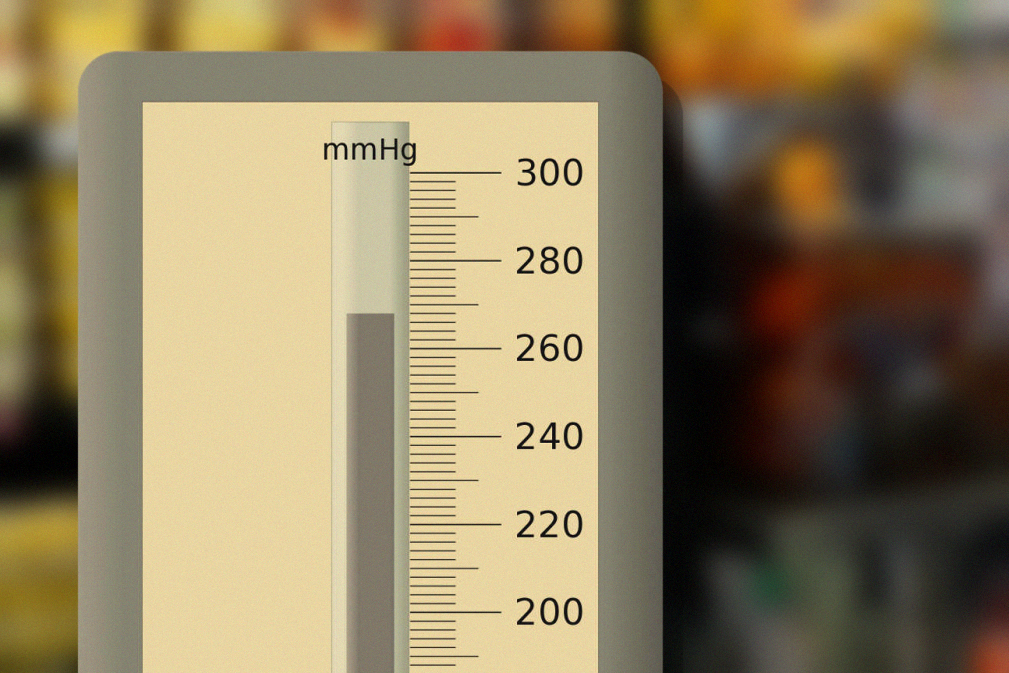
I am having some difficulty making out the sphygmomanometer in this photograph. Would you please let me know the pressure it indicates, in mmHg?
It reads 268 mmHg
